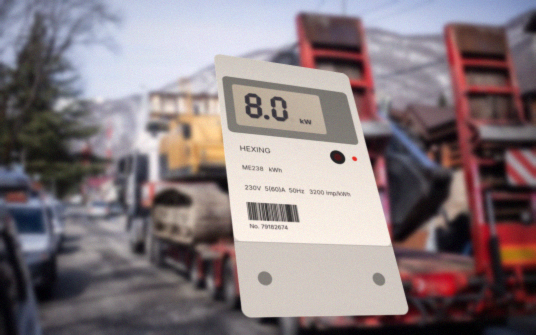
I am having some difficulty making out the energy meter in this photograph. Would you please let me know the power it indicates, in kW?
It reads 8.0 kW
